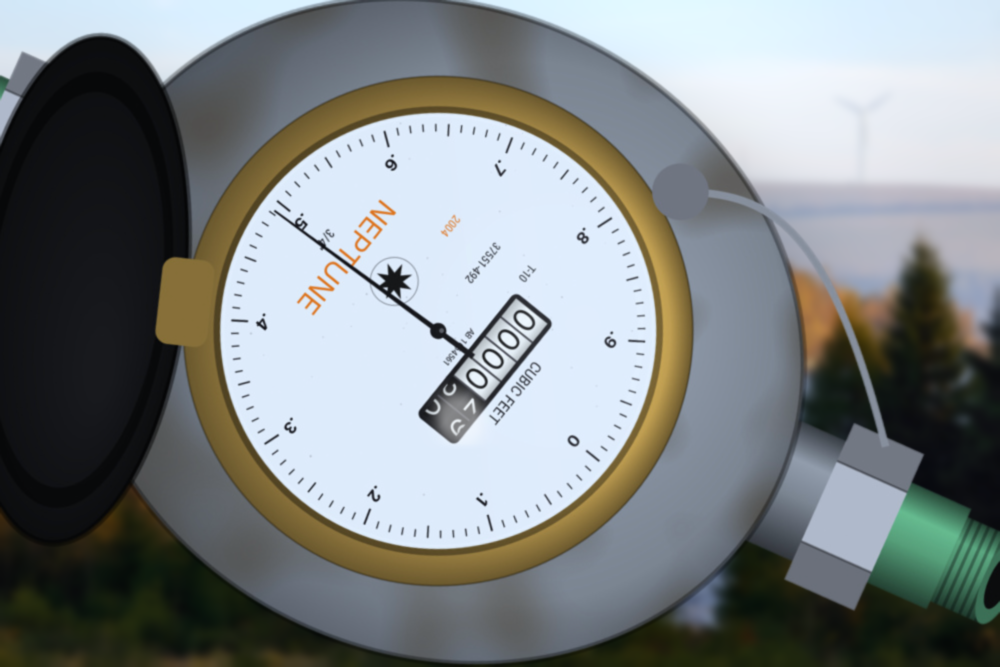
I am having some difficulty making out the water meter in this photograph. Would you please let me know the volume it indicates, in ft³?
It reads 29.49 ft³
